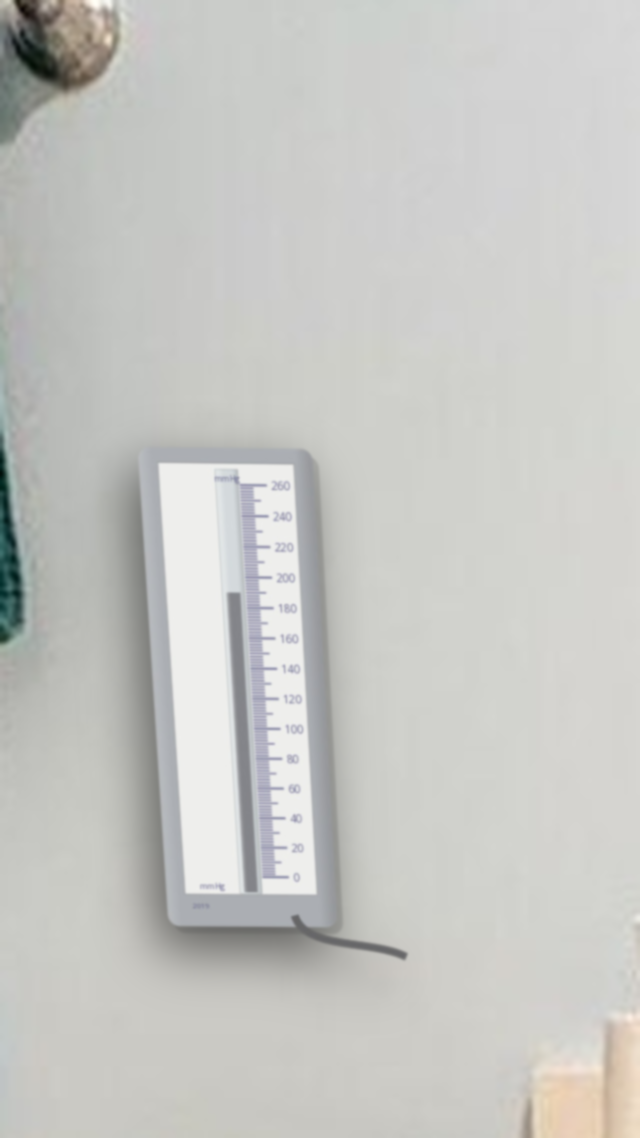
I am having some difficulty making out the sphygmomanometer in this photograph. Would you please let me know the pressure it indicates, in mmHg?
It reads 190 mmHg
